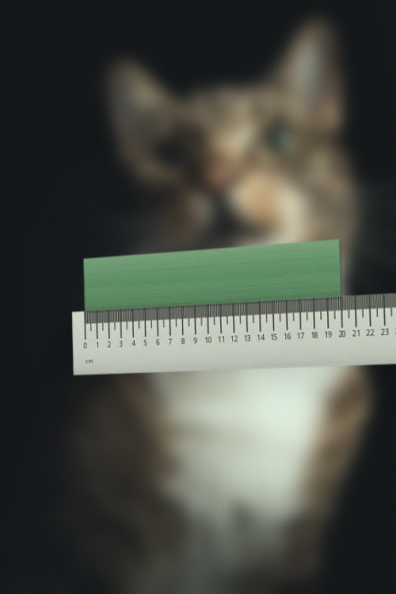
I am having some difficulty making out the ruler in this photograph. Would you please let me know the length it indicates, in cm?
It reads 20 cm
